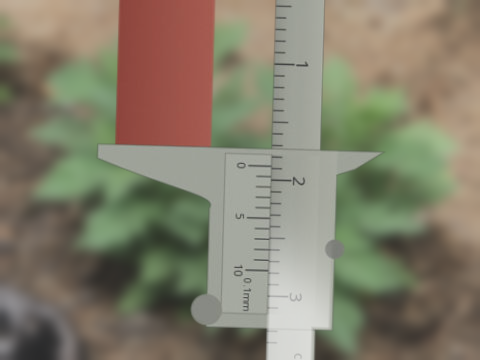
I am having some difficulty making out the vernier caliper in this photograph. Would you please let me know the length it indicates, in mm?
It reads 18.8 mm
